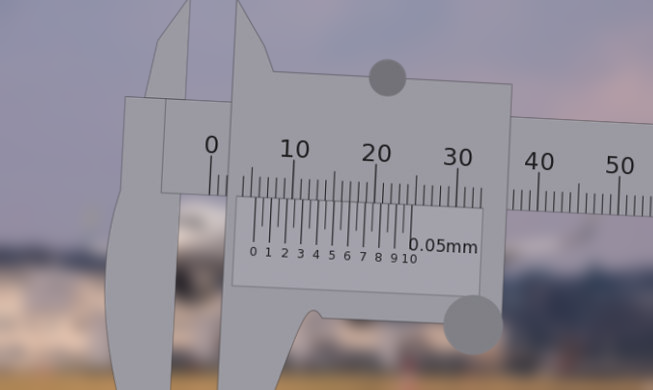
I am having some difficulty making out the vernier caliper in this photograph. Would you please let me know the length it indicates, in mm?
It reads 5.6 mm
